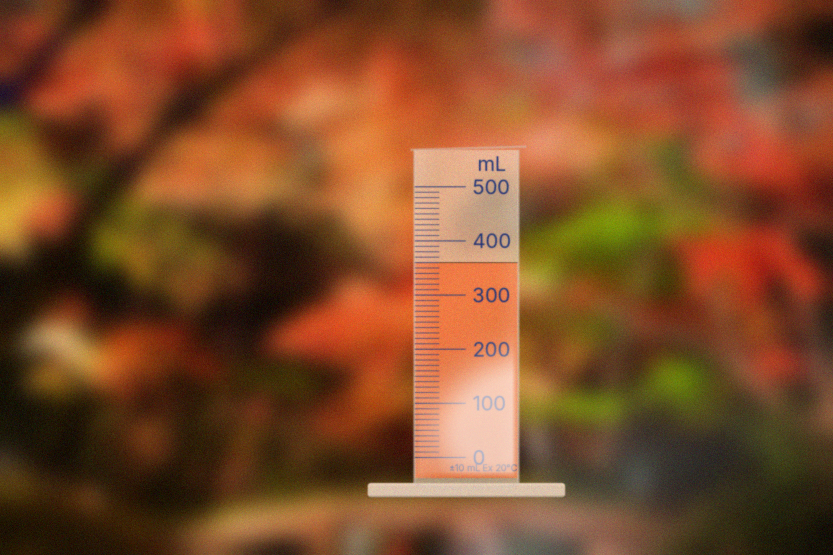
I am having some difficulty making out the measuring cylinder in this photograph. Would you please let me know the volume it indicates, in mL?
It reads 360 mL
